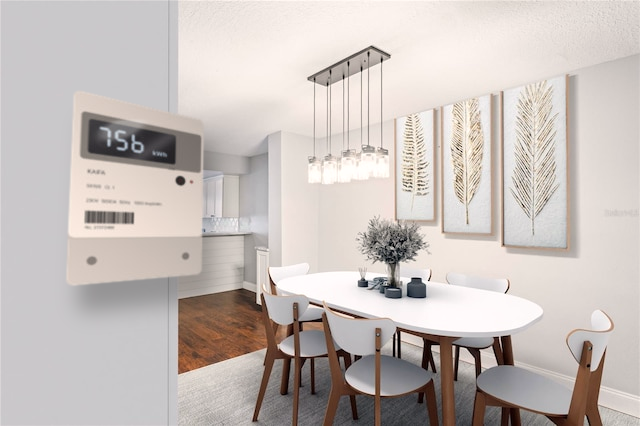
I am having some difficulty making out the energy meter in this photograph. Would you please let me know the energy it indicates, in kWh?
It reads 756 kWh
